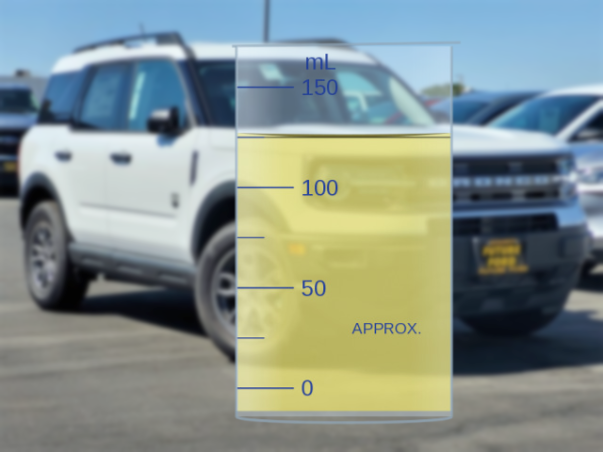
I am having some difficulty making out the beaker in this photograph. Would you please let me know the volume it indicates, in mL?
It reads 125 mL
